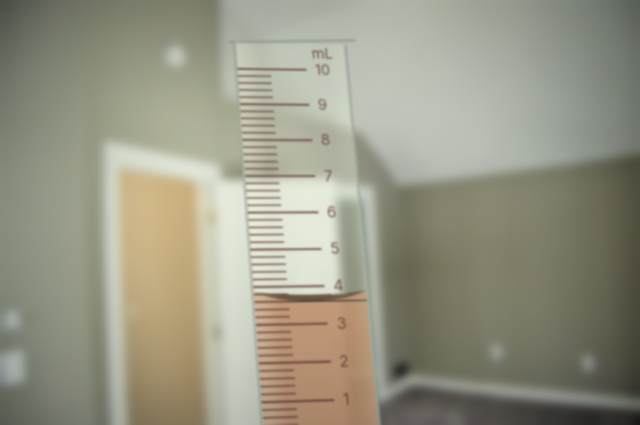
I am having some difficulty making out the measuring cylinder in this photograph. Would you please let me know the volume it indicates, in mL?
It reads 3.6 mL
